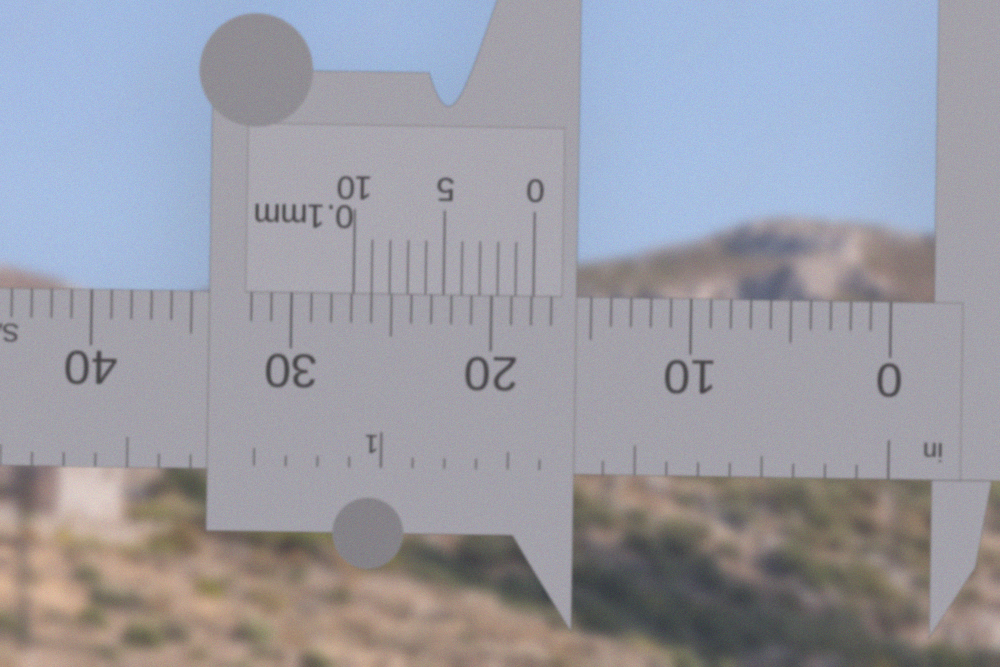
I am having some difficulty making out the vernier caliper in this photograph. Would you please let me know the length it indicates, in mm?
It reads 17.9 mm
